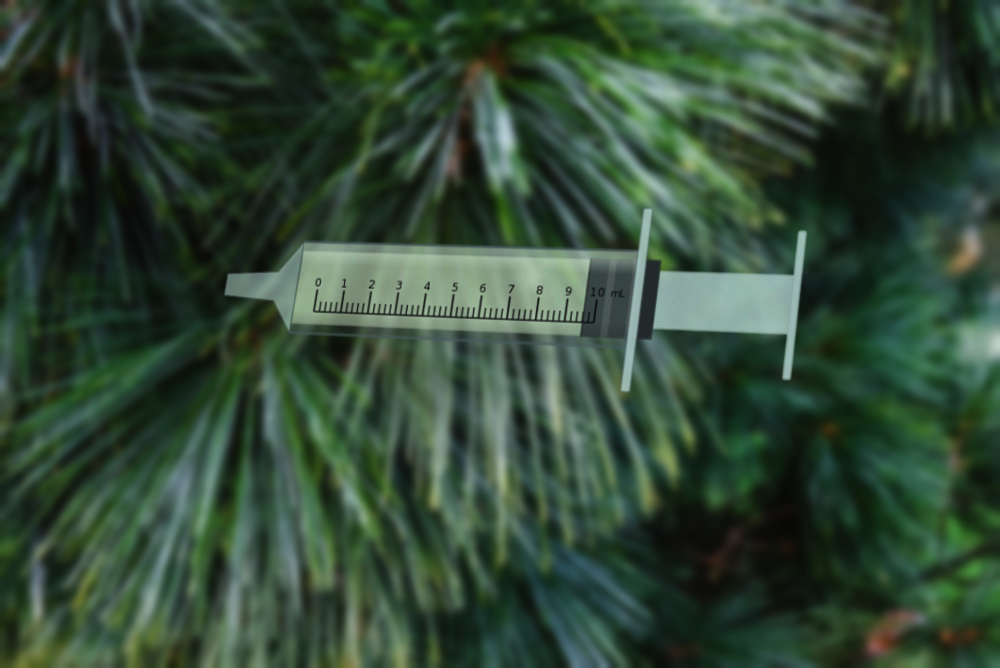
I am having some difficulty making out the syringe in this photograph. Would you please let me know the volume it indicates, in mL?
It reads 9.6 mL
